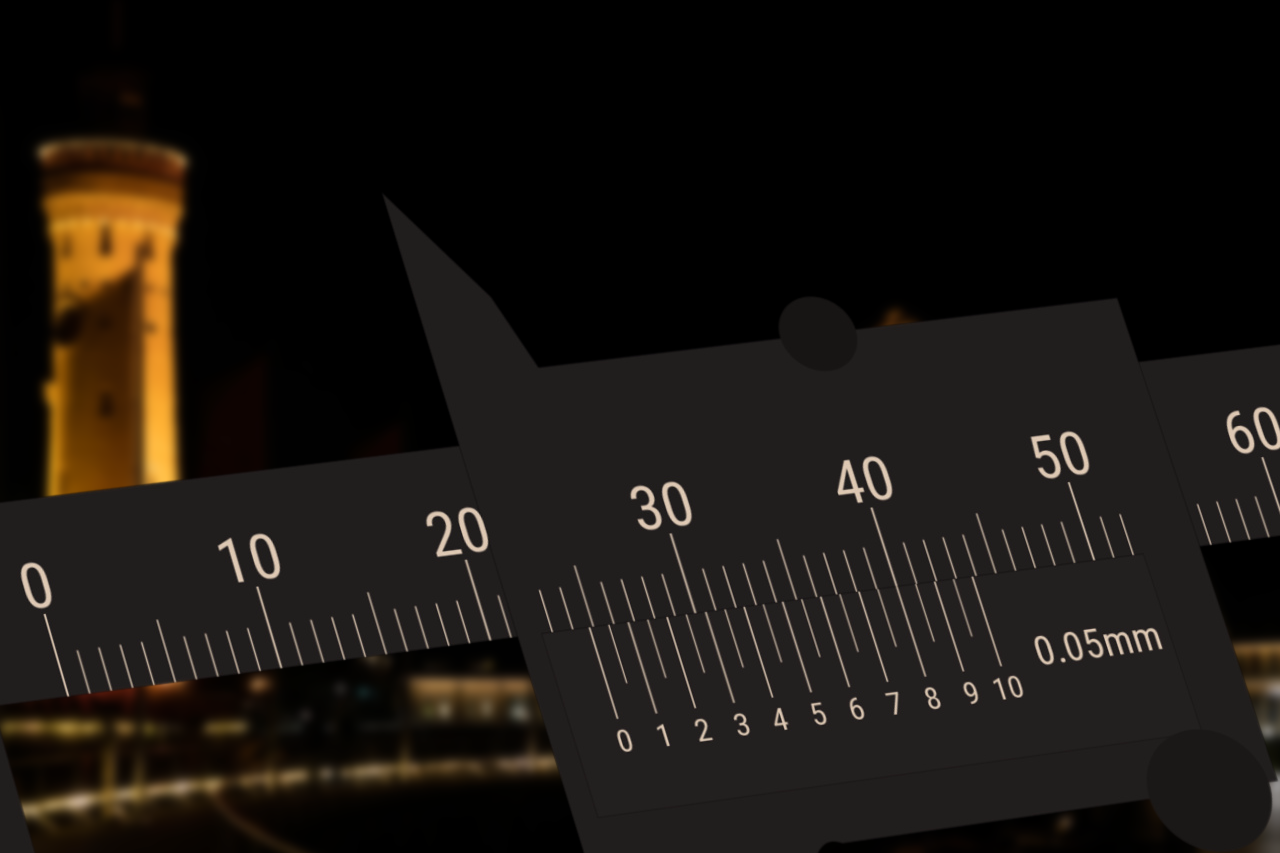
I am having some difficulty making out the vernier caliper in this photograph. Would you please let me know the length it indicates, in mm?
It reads 24.8 mm
